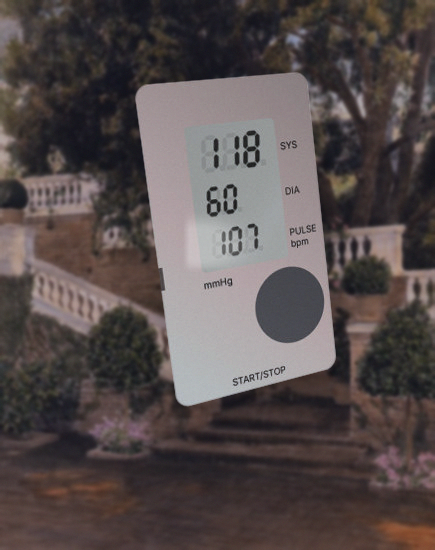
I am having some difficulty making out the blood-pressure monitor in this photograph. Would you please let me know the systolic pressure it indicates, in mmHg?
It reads 118 mmHg
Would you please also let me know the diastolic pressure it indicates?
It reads 60 mmHg
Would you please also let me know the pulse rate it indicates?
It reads 107 bpm
